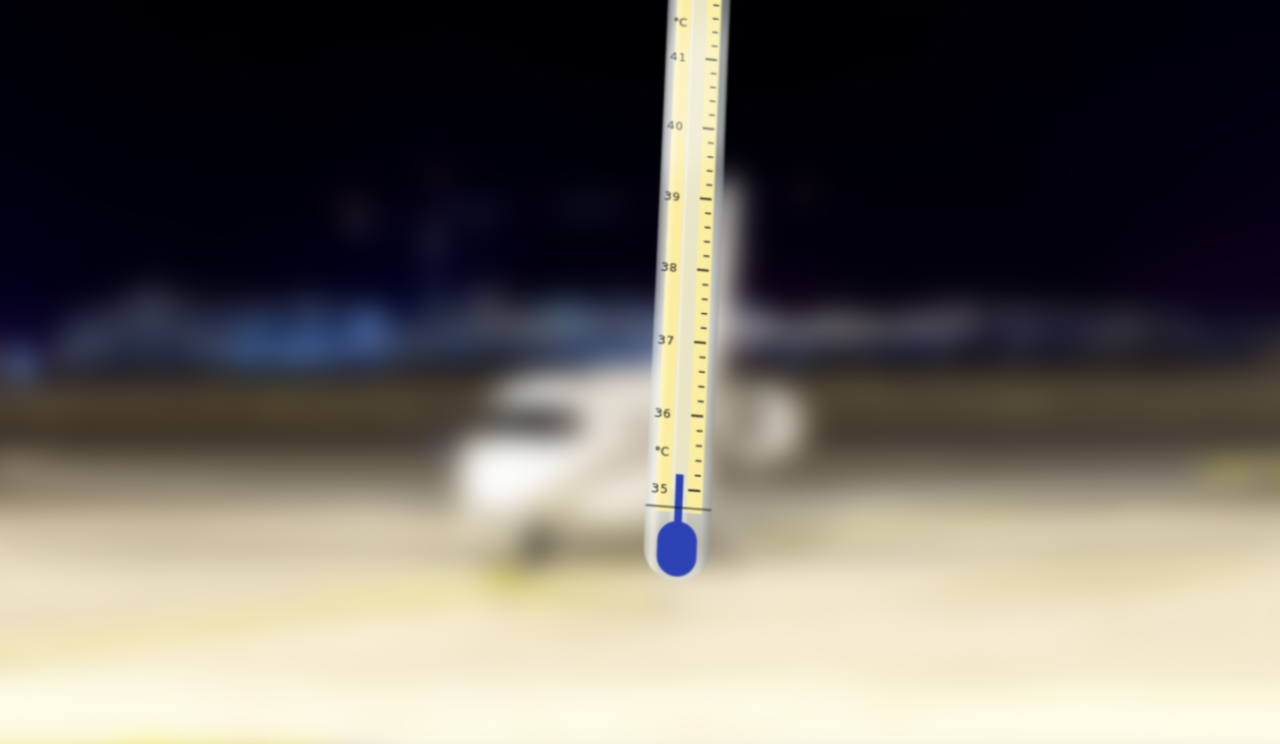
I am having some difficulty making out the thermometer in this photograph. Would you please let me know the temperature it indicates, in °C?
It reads 35.2 °C
